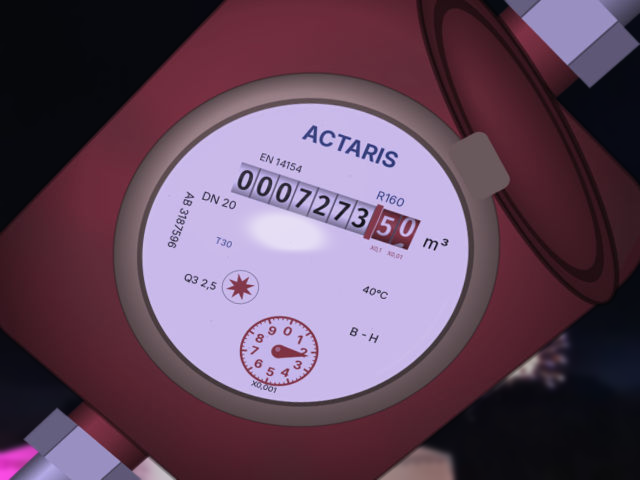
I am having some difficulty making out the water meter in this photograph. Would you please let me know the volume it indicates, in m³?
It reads 7273.502 m³
